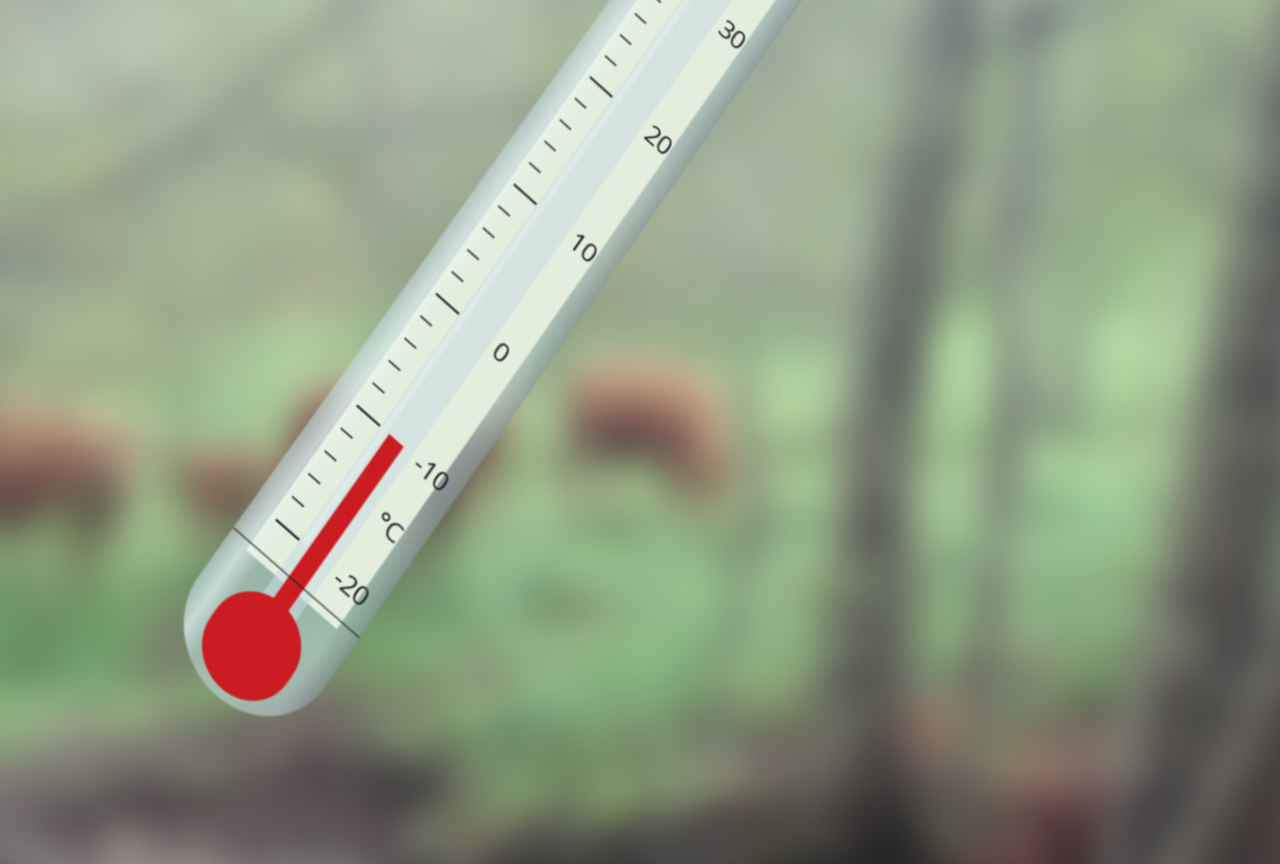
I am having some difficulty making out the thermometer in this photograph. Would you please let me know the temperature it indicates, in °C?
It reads -10 °C
